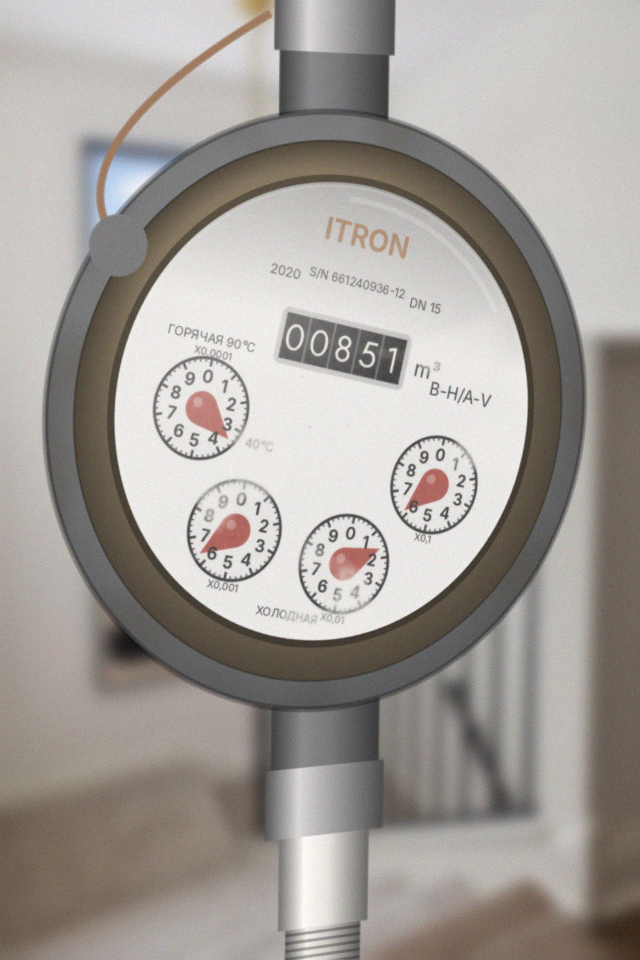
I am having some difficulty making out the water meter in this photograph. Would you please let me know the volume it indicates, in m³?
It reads 851.6163 m³
